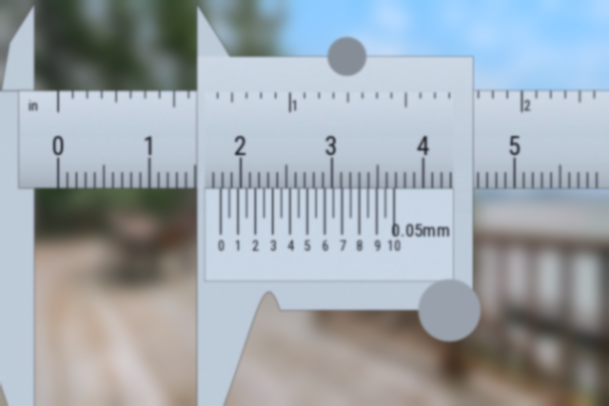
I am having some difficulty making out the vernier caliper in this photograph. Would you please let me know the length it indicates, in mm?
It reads 17.8 mm
